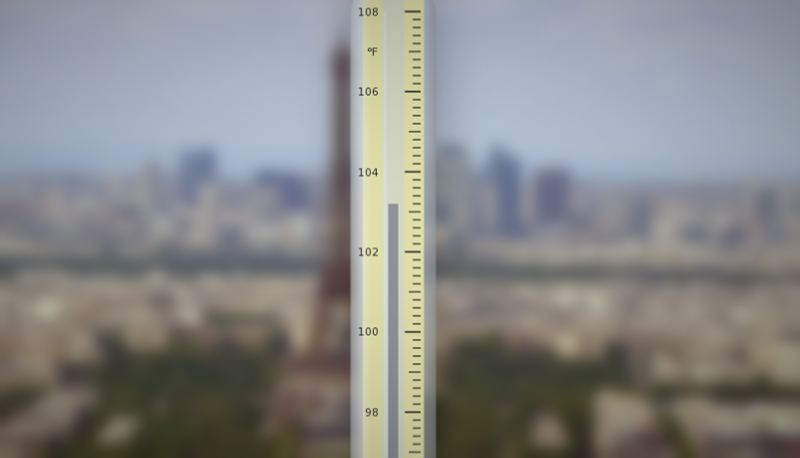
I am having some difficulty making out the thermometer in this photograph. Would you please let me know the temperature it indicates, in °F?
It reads 103.2 °F
